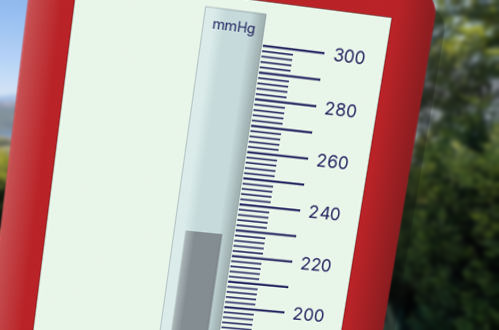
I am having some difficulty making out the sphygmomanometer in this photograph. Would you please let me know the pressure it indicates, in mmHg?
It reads 228 mmHg
